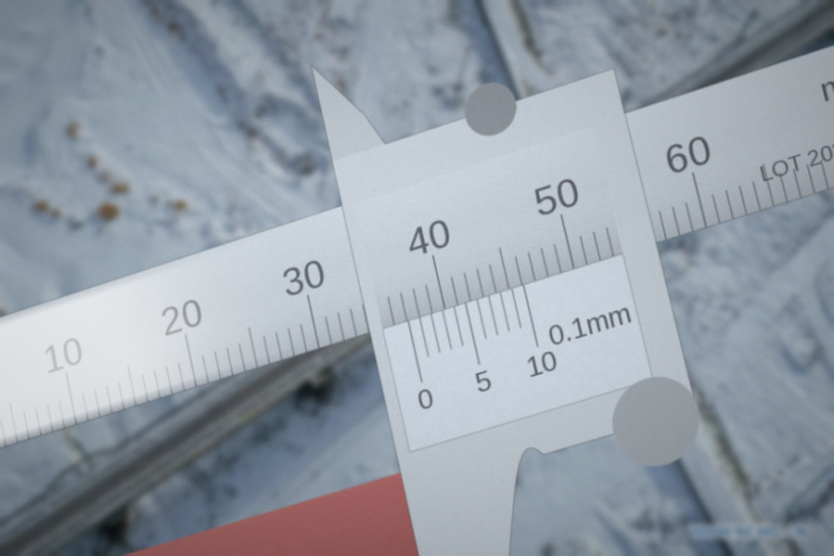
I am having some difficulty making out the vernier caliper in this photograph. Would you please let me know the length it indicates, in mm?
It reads 37.1 mm
